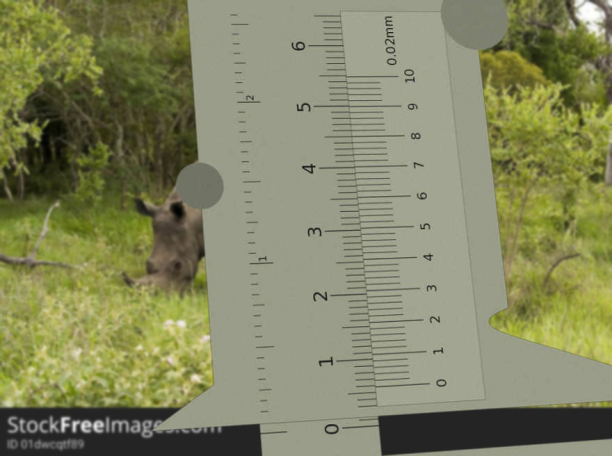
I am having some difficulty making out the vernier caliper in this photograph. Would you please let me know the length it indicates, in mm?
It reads 5.8 mm
